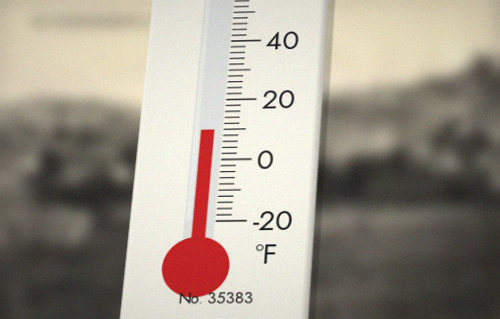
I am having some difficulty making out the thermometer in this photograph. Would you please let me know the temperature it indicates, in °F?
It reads 10 °F
